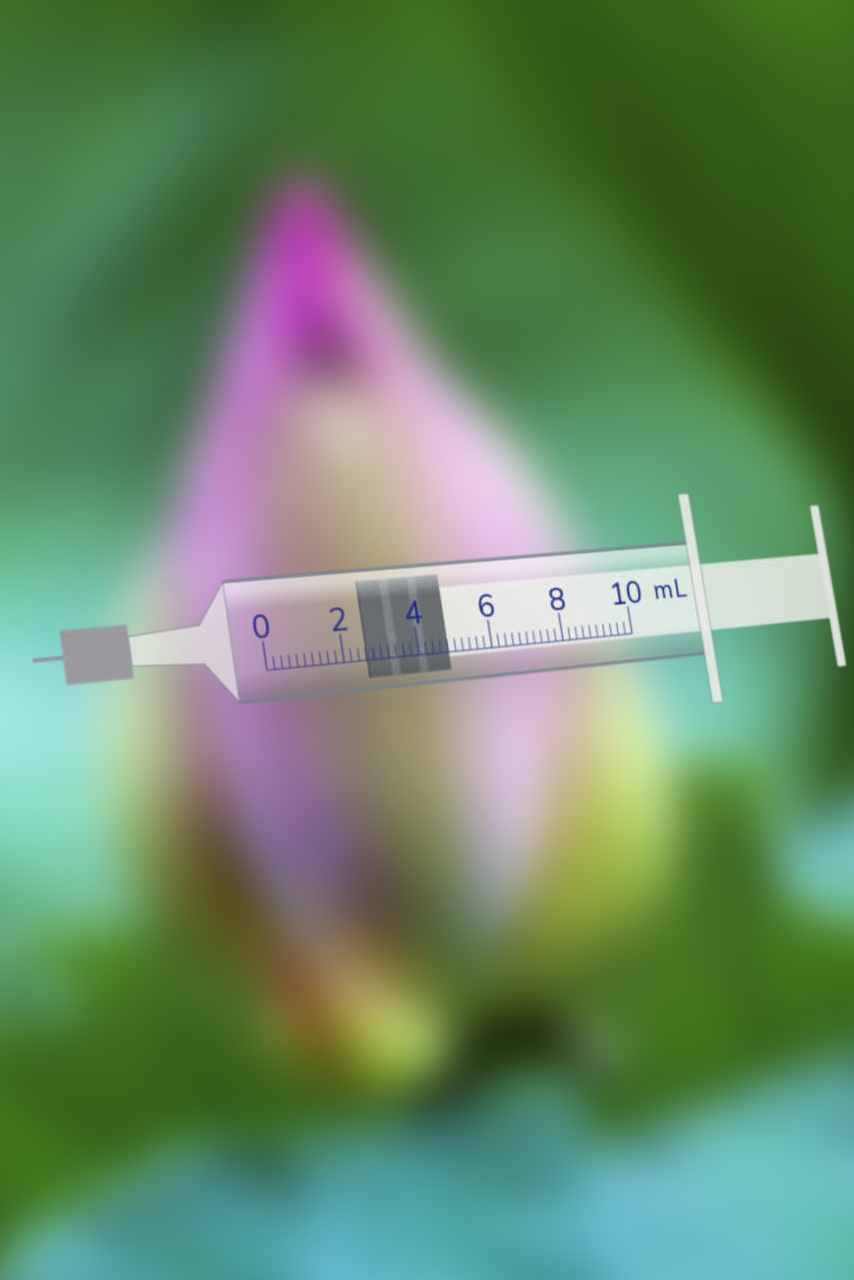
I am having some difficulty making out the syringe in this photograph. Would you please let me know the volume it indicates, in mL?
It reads 2.6 mL
